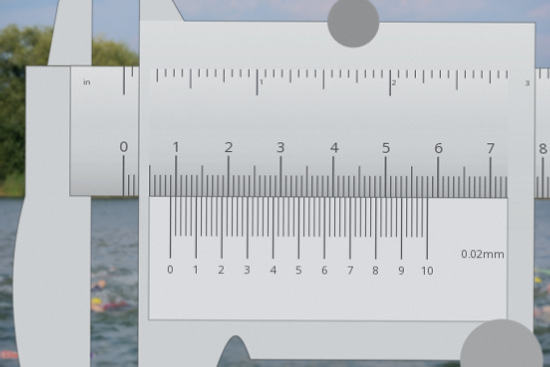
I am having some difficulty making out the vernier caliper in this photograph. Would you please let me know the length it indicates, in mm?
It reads 9.0 mm
